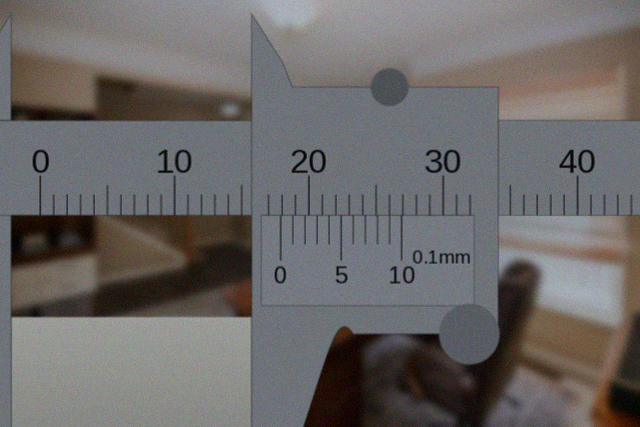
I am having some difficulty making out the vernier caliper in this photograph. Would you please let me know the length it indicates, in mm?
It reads 17.9 mm
